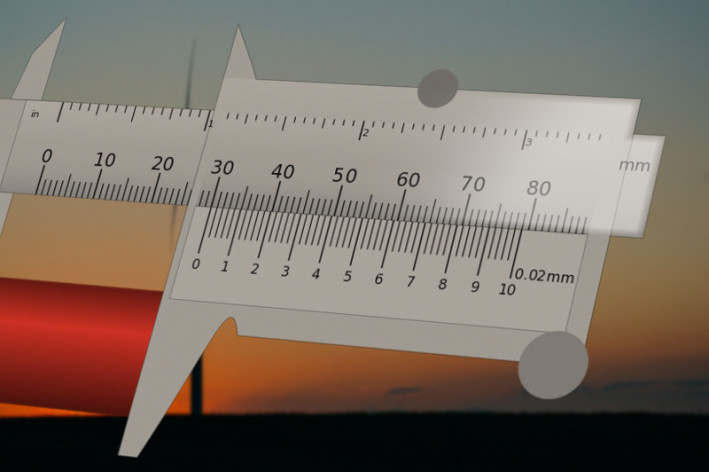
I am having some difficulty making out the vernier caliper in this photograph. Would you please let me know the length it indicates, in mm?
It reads 30.0 mm
